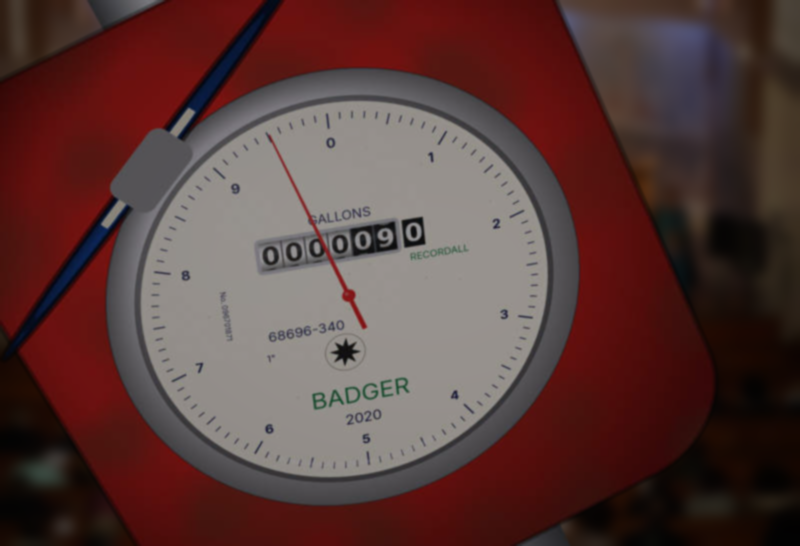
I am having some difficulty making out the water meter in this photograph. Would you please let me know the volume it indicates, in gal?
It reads 89.5 gal
